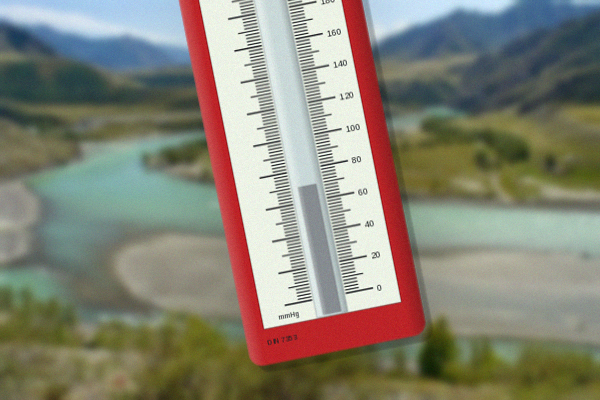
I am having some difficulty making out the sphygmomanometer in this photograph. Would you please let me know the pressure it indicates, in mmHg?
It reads 70 mmHg
